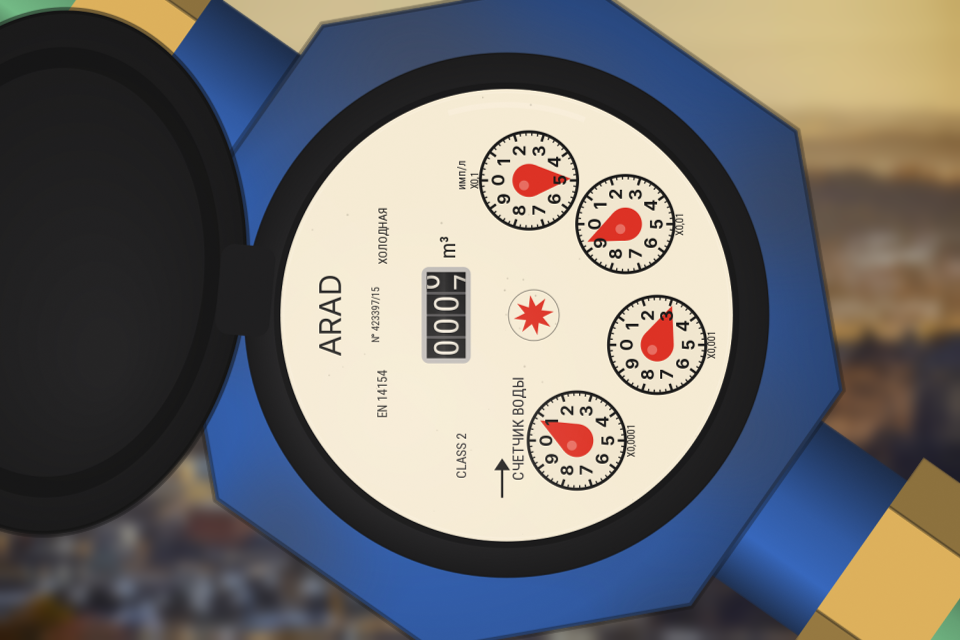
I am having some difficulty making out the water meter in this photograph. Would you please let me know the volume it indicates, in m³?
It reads 6.4930 m³
